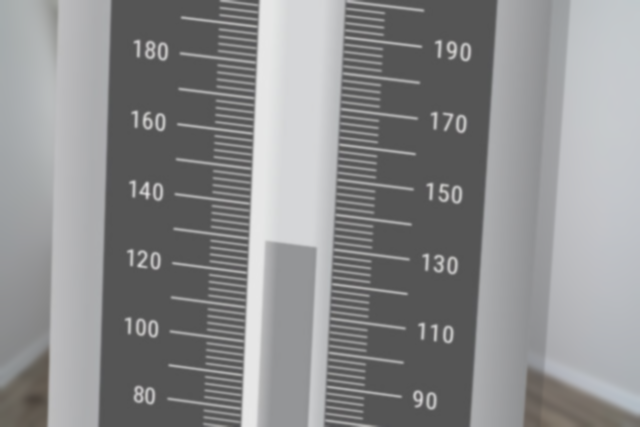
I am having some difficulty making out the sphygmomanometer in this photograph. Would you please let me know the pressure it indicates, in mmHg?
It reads 130 mmHg
